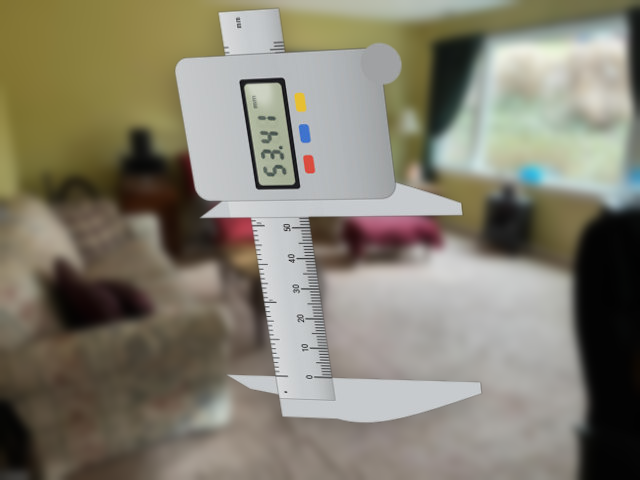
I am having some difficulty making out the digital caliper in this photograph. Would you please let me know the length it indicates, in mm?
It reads 53.41 mm
